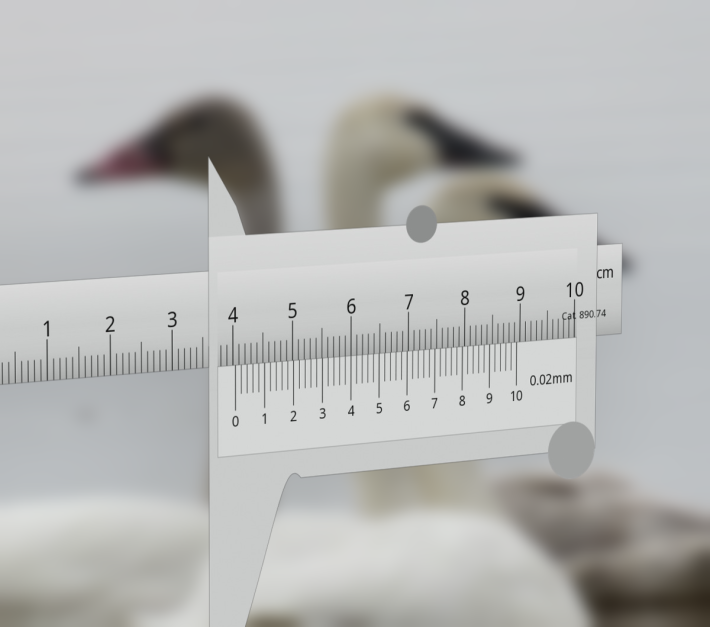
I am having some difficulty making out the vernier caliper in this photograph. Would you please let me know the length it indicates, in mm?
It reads 40.4 mm
